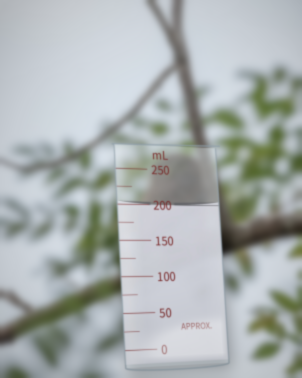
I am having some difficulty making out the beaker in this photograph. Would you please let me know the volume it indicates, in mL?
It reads 200 mL
